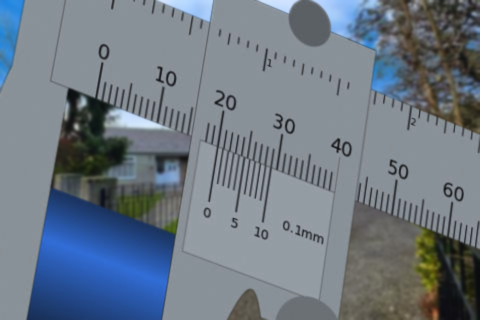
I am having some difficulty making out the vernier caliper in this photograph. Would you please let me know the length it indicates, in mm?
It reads 20.0 mm
